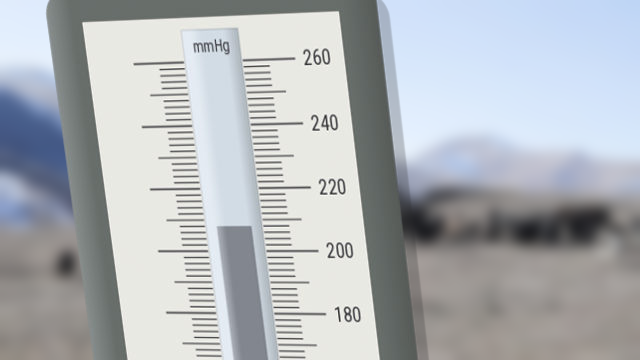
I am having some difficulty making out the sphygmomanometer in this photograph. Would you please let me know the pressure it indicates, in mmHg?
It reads 208 mmHg
